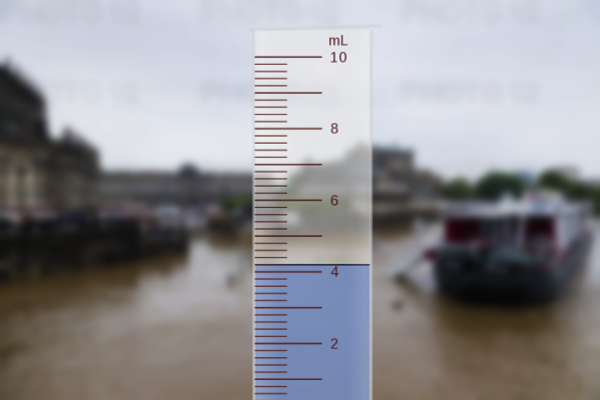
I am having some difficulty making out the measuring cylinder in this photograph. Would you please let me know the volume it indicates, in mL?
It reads 4.2 mL
